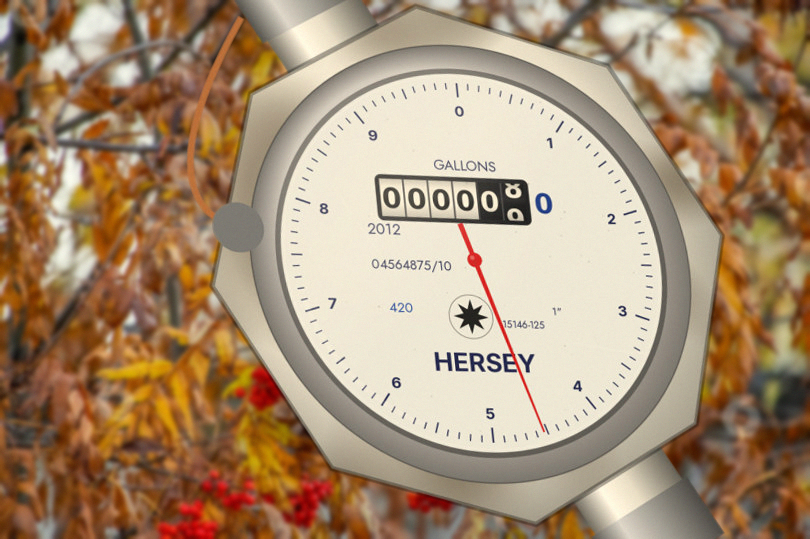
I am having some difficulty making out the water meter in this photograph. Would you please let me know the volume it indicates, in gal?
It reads 84.5 gal
